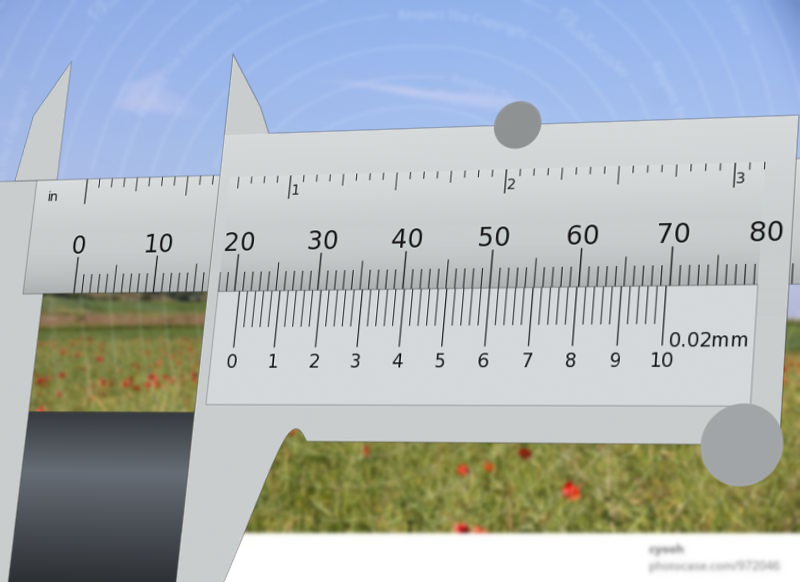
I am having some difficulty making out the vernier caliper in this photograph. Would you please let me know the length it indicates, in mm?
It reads 20.6 mm
